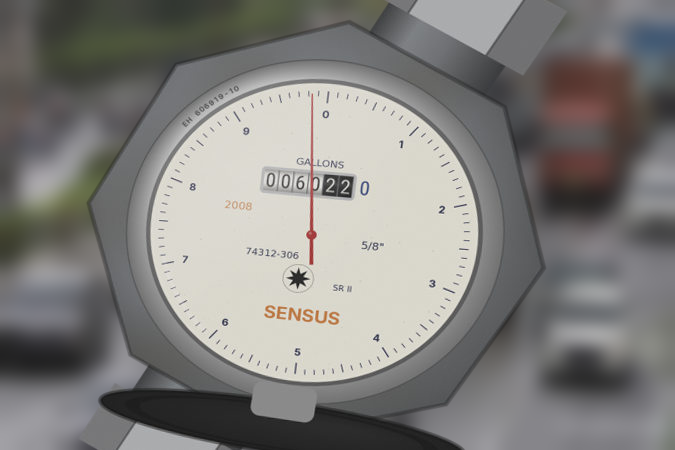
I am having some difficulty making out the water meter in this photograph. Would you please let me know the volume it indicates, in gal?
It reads 60219.8 gal
